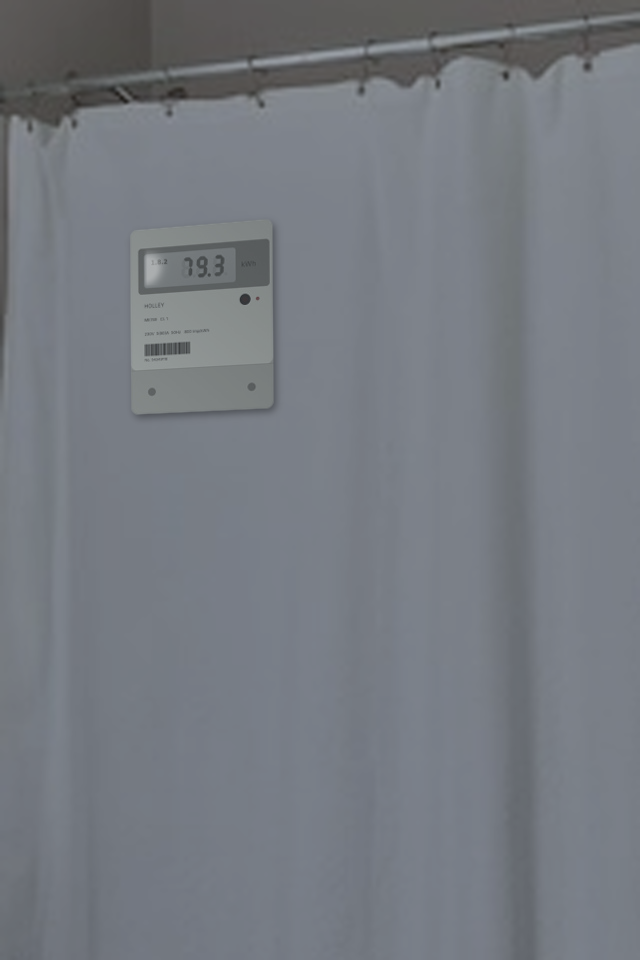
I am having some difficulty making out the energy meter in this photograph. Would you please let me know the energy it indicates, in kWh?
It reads 79.3 kWh
